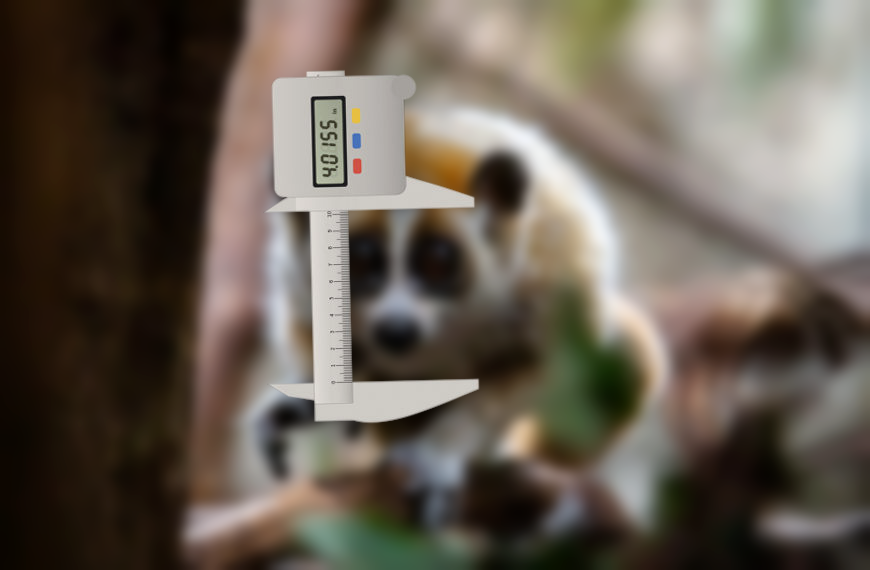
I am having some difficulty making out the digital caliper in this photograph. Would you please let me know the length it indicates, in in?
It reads 4.0155 in
